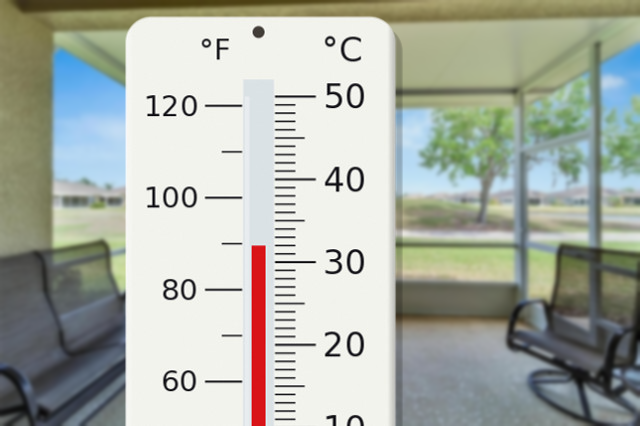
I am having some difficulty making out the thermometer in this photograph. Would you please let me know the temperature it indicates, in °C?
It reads 32 °C
